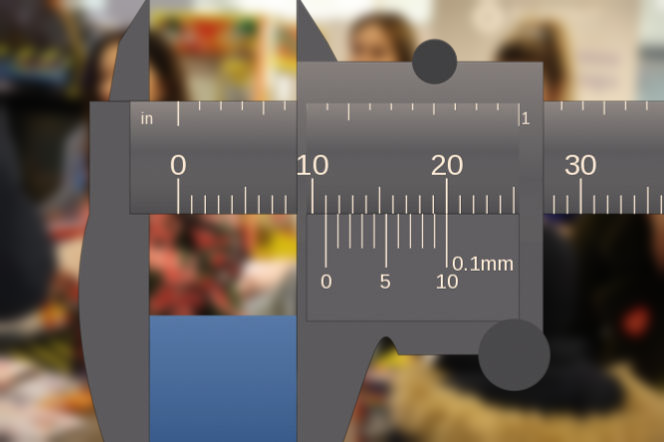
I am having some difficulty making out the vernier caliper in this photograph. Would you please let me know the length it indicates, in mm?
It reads 11.0 mm
